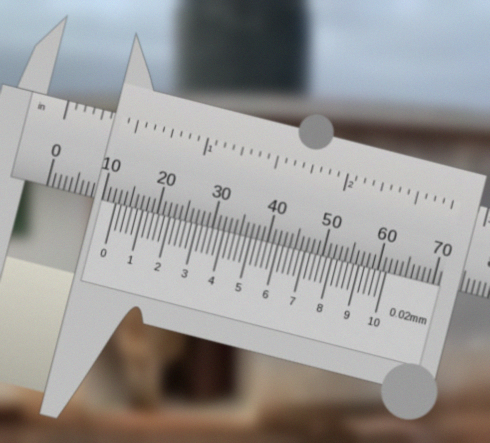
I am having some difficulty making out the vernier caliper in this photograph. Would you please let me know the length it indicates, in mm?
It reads 12.5 mm
